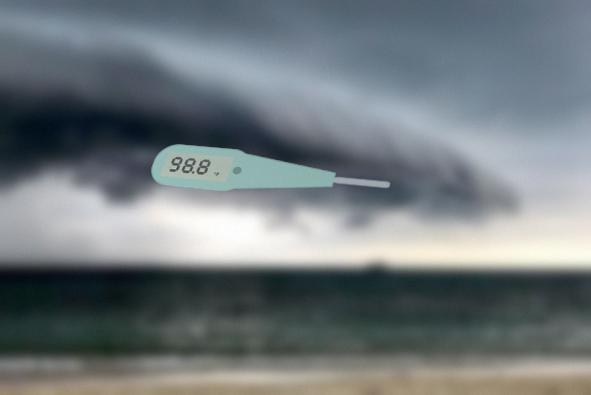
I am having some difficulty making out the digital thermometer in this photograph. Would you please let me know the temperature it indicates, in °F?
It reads 98.8 °F
